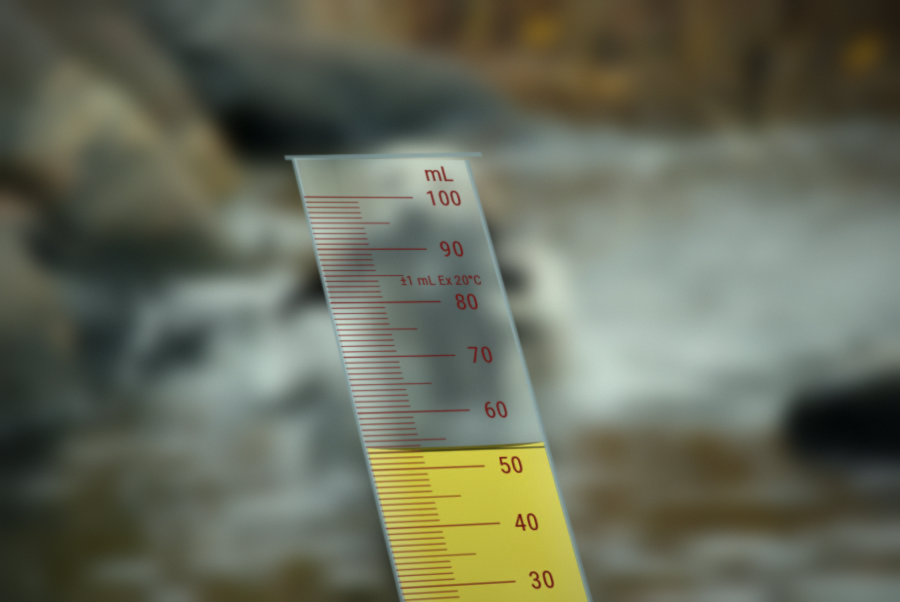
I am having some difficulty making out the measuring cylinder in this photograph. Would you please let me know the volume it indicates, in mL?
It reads 53 mL
